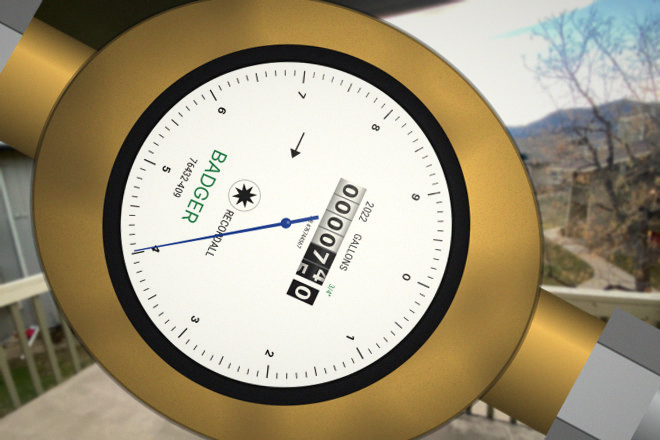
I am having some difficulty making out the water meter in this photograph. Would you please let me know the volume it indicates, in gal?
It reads 744.0 gal
